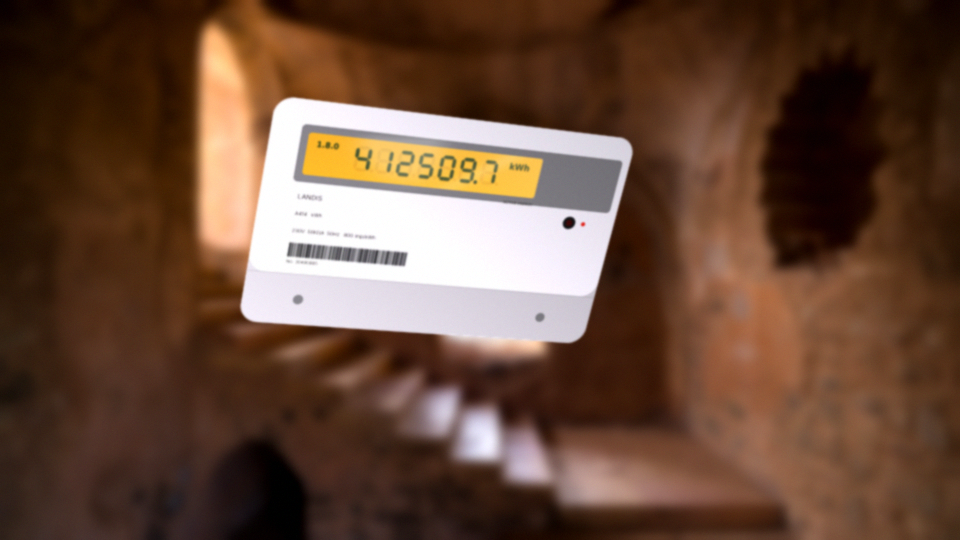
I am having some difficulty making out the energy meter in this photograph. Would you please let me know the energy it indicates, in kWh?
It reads 412509.7 kWh
